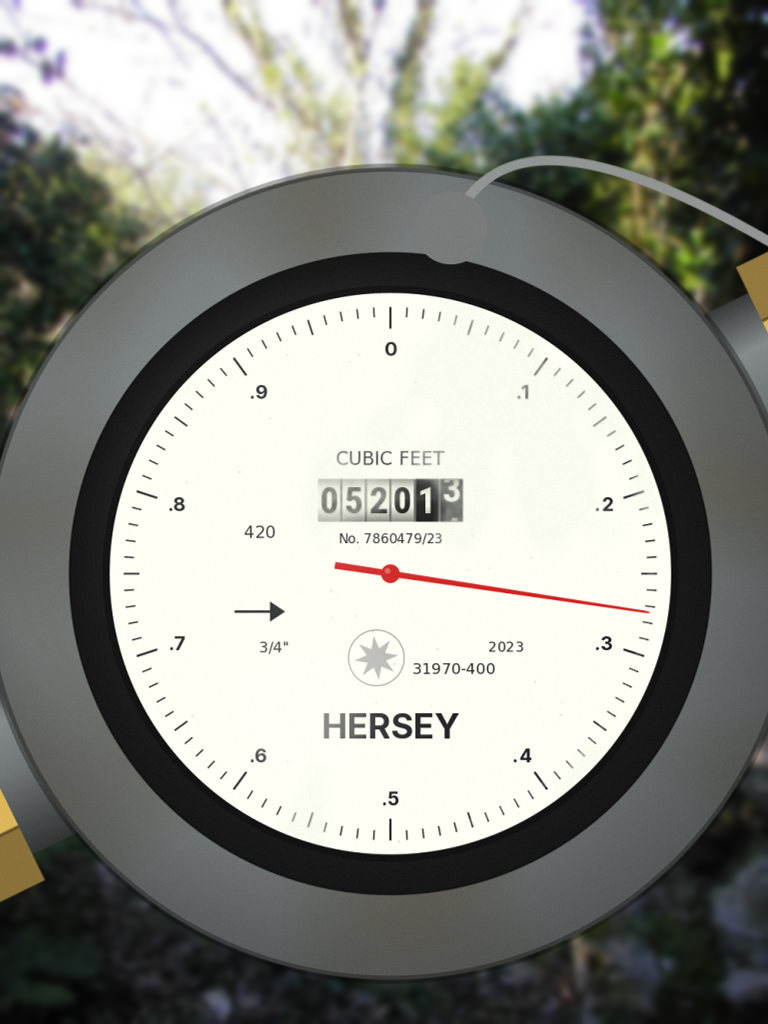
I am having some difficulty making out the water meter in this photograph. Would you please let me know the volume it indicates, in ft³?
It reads 52013.27 ft³
